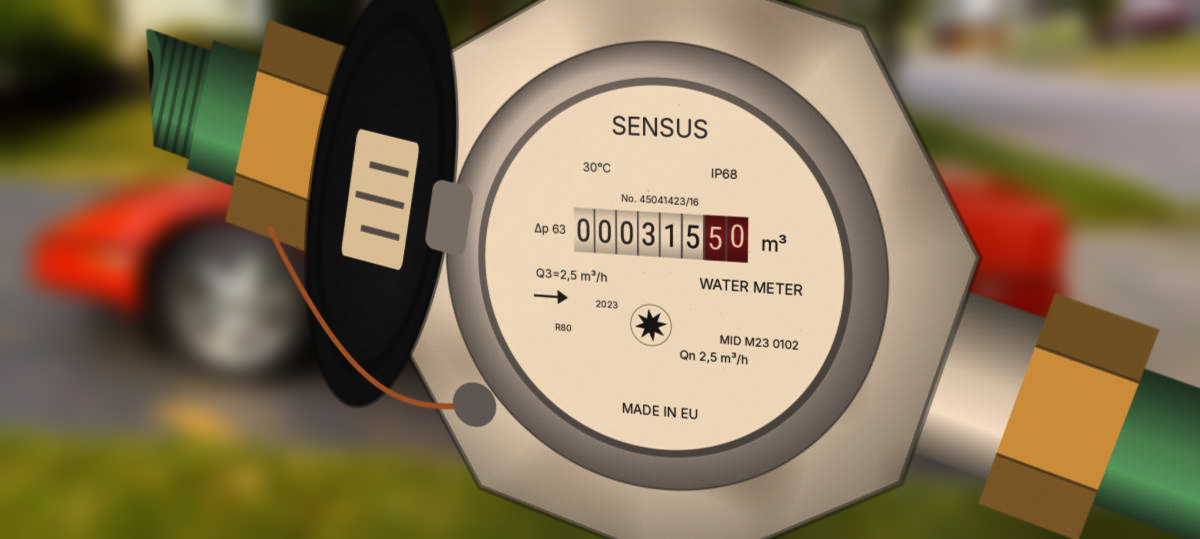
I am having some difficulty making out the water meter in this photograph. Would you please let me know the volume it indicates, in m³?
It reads 315.50 m³
